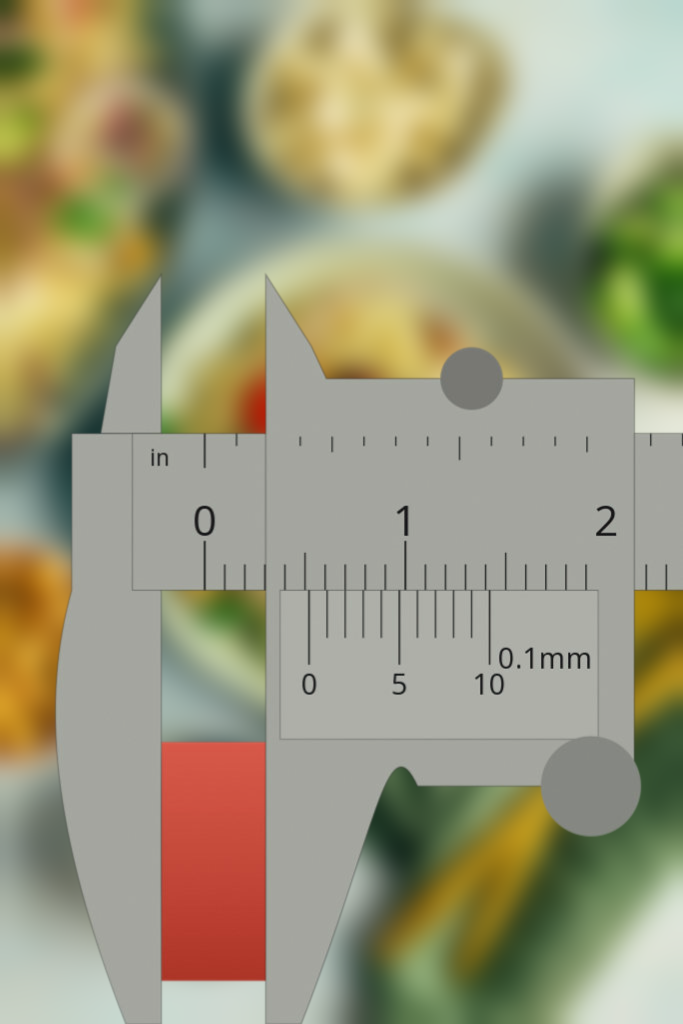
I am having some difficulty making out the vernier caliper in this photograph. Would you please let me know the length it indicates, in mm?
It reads 5.2 mm
